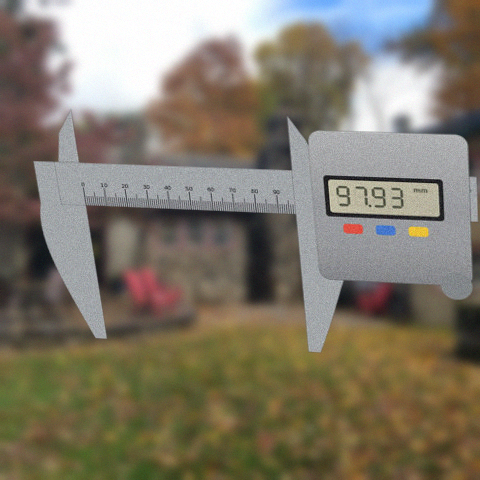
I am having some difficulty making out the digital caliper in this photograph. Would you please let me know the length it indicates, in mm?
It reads 97.93 mm
